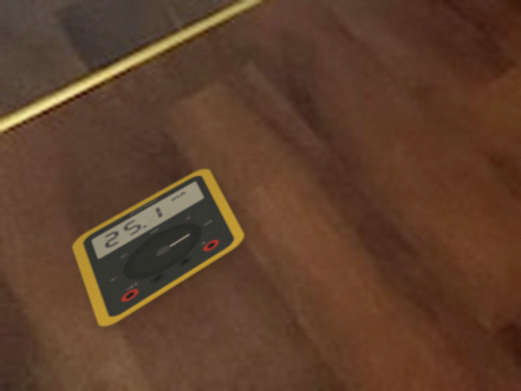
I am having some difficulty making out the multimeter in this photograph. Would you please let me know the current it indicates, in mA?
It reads 25.1 mA
